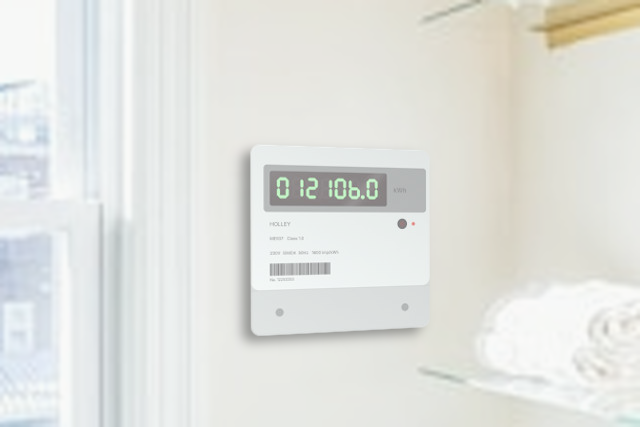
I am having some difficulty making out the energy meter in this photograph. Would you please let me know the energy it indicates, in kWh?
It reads 12106.0 kWh
